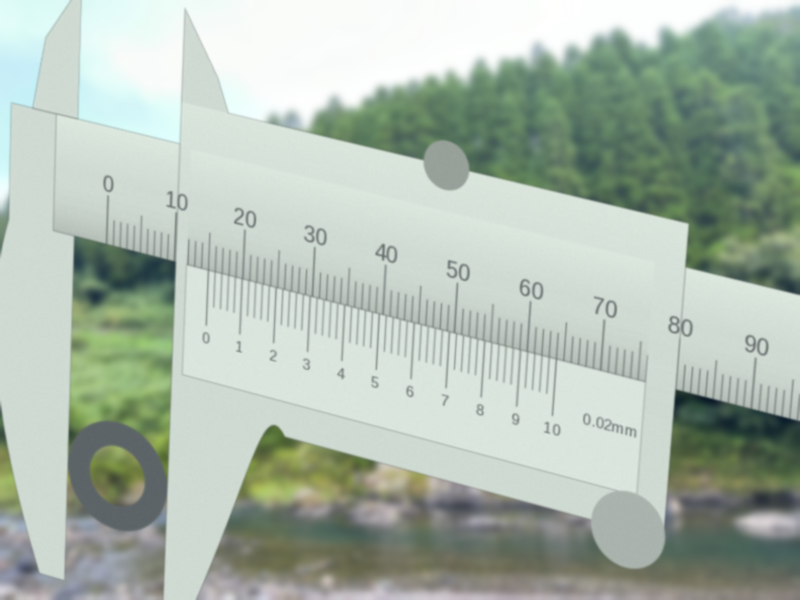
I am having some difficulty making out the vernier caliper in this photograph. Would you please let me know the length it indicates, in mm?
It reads 15.0 mm
